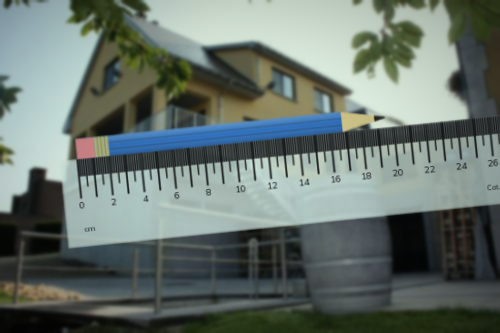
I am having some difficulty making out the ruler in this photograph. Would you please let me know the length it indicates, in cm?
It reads 19.5 cm
